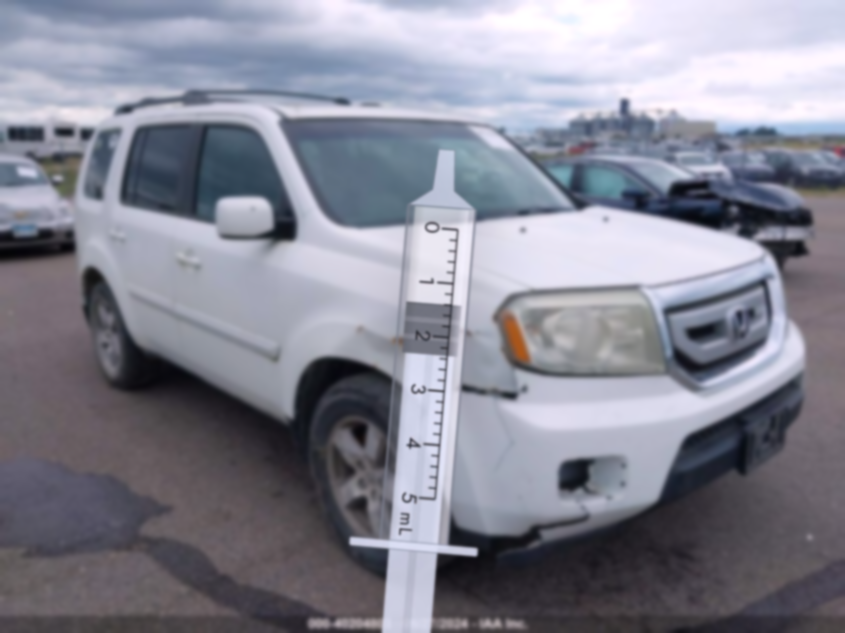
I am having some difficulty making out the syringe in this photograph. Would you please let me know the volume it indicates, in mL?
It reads 1.4 mL
